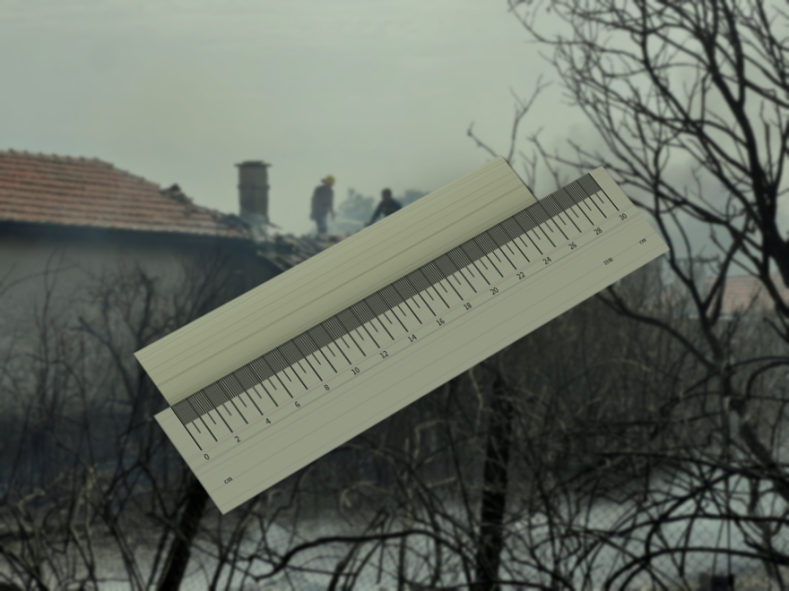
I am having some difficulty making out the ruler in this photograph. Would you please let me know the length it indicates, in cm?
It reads 26 cm
